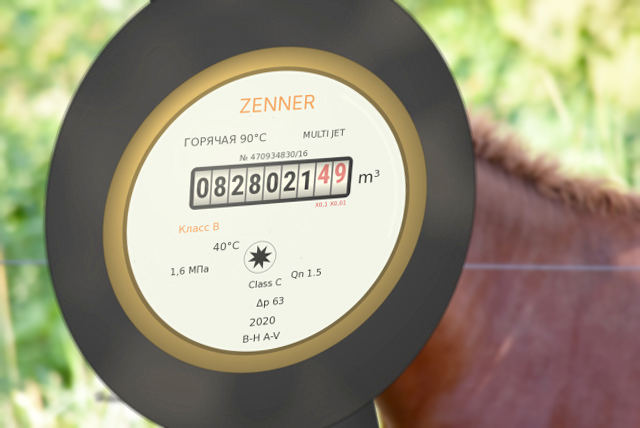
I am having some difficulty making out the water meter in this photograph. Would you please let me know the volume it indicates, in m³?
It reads 828021.49 m³
